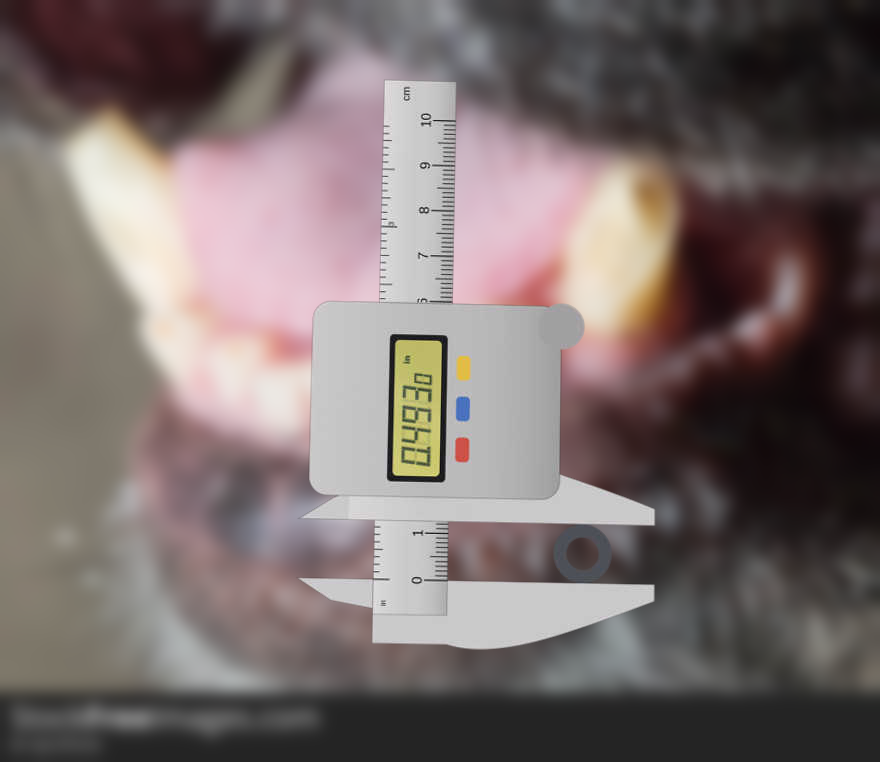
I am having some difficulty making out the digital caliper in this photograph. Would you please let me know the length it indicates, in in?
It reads 0.4930 in
